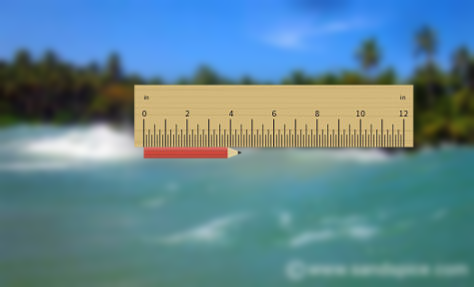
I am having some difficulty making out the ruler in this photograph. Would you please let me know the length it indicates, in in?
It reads 4.5 in
